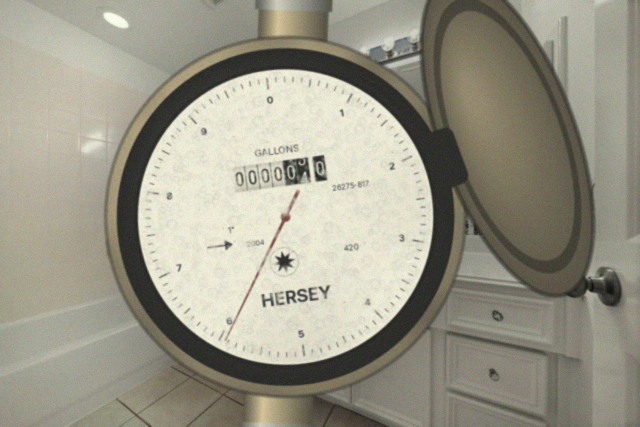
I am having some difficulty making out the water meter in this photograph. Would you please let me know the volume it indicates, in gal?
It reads 35.9 gal
